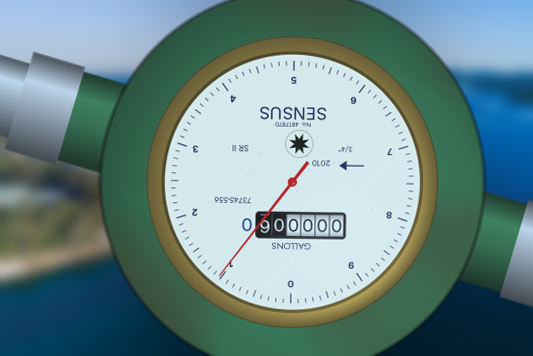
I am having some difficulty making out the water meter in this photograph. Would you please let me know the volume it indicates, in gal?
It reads 61.0 gal
